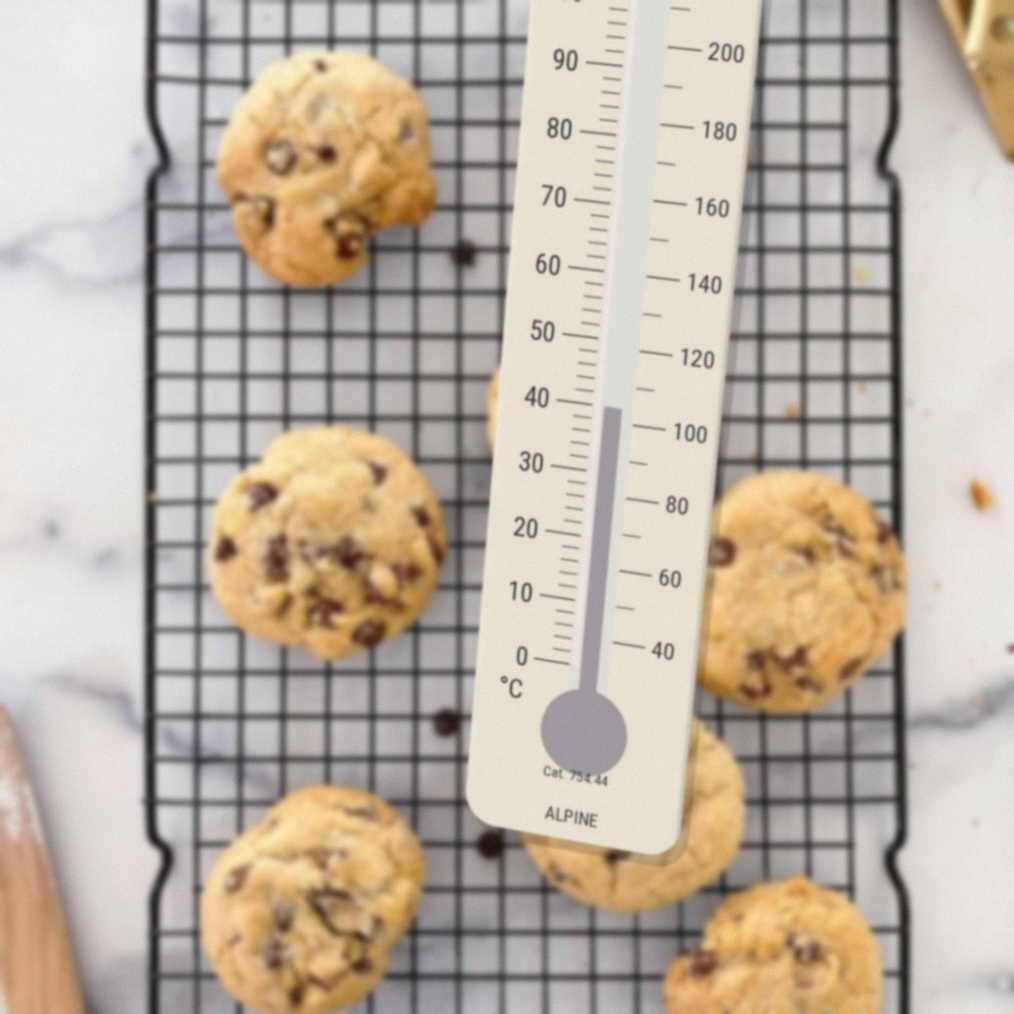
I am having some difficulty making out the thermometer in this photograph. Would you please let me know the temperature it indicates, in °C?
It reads 40 °C
